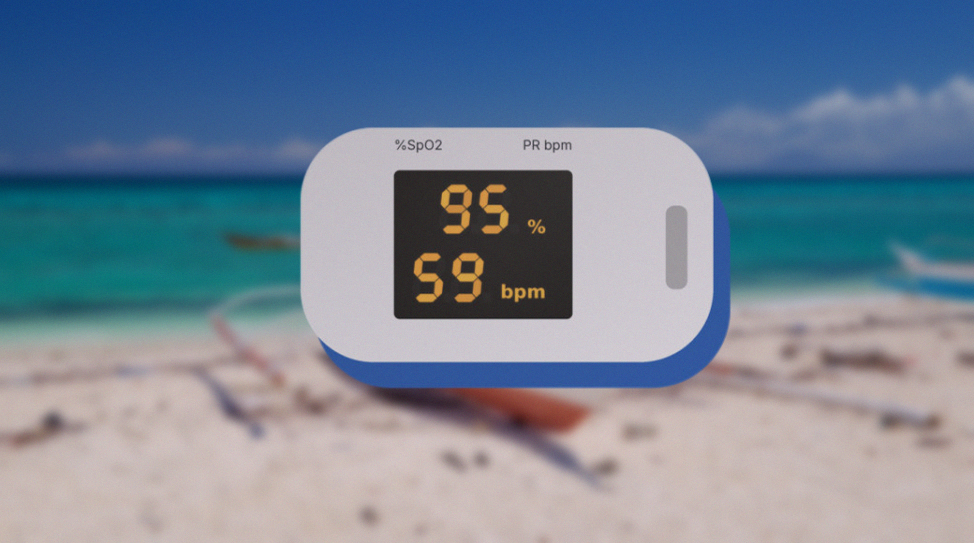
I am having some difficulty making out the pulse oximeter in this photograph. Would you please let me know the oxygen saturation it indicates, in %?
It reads 95 %
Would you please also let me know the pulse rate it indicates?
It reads 59 bpm
